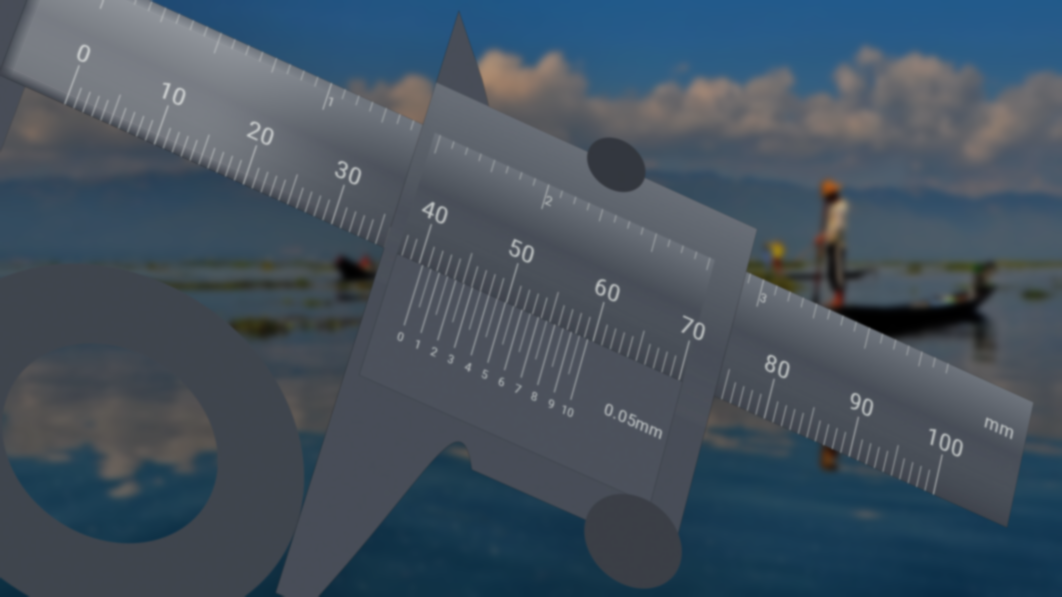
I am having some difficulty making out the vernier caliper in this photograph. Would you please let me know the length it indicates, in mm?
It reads 40.4 mm
